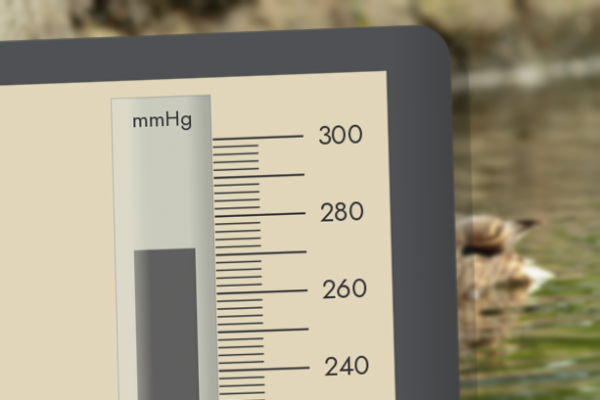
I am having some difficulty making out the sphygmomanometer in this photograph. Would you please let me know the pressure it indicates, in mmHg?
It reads 272 mmHg
